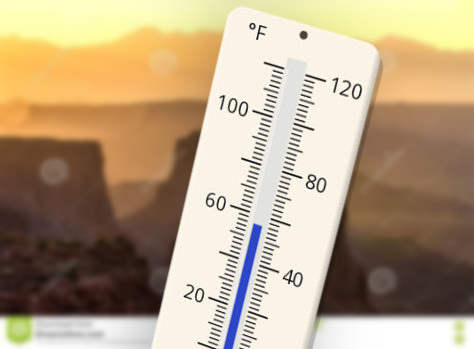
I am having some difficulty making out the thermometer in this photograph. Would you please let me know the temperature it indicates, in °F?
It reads 56 °F
